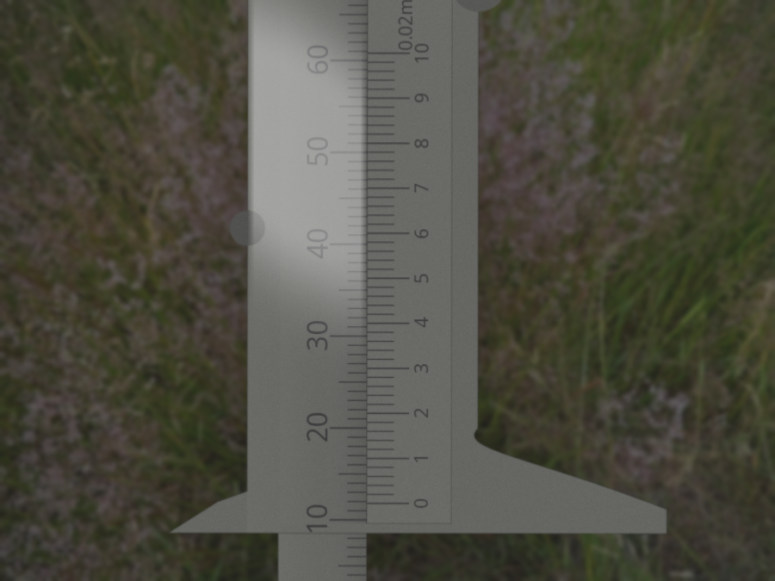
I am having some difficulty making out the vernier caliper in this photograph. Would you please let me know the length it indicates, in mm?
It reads 11.8 mm
